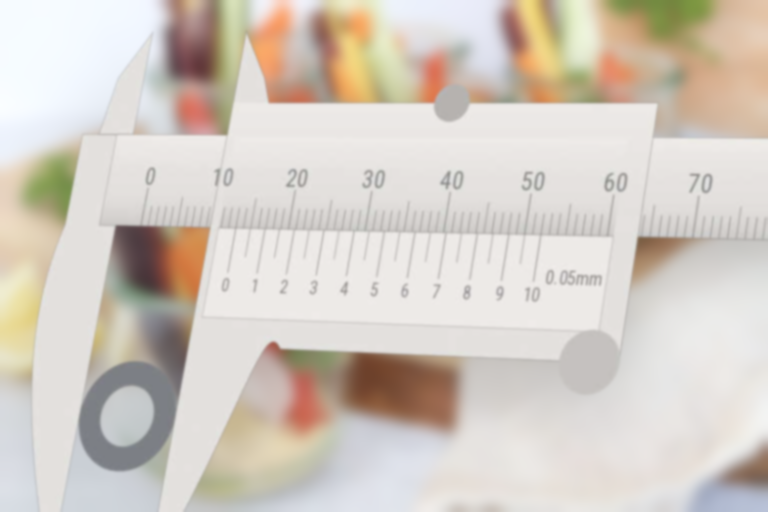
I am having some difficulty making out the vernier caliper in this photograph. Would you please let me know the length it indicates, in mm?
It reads 13.0 mm
